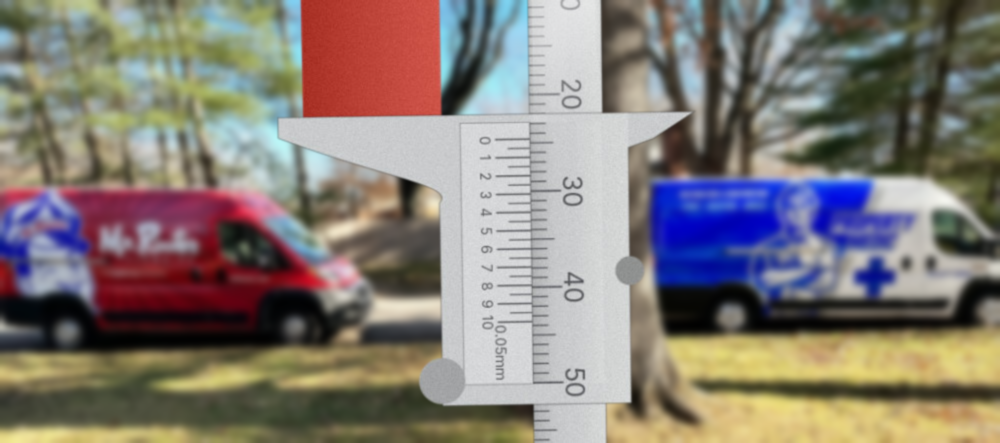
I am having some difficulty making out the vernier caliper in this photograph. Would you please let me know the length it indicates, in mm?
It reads 24.6 mm
